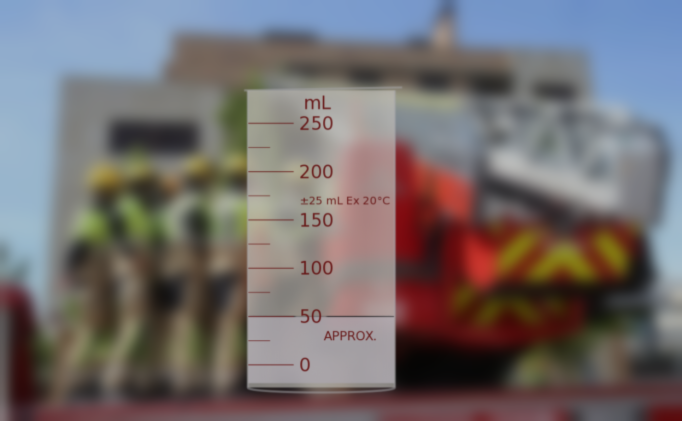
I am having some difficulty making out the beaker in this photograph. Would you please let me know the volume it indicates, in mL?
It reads 50 mL
